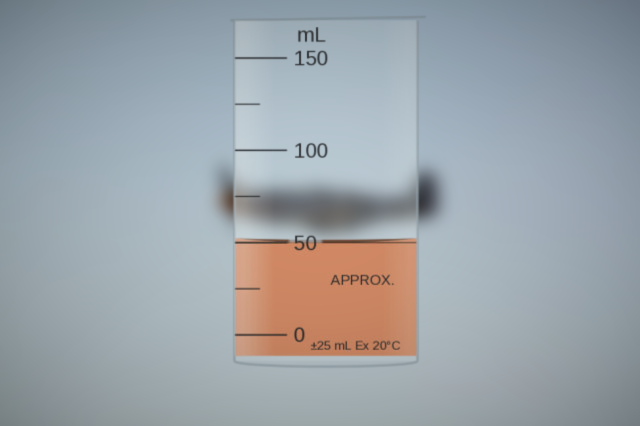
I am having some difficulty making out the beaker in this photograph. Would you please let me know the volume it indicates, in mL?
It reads 50 mL
